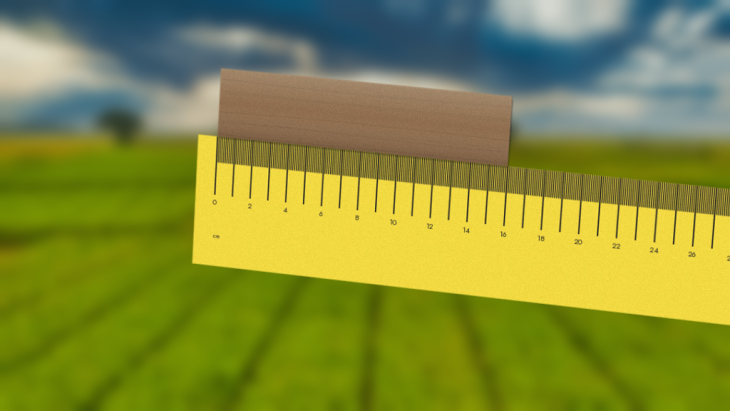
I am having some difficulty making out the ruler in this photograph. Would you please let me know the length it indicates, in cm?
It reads 16 cm
